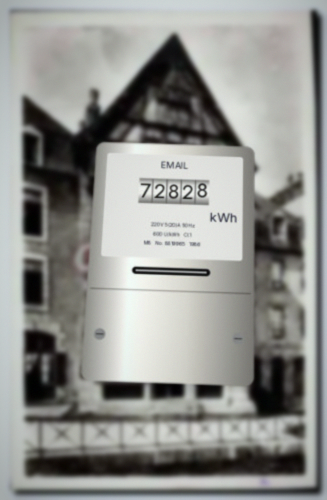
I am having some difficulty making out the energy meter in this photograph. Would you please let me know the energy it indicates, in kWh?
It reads 72828 kWh
